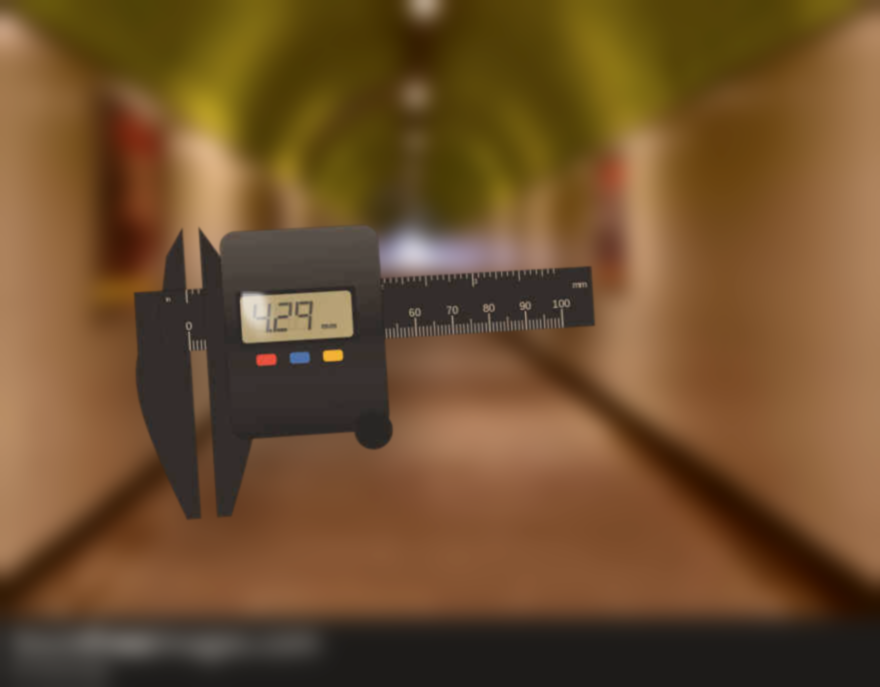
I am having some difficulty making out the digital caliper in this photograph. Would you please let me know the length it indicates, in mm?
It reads 4.29 mm
